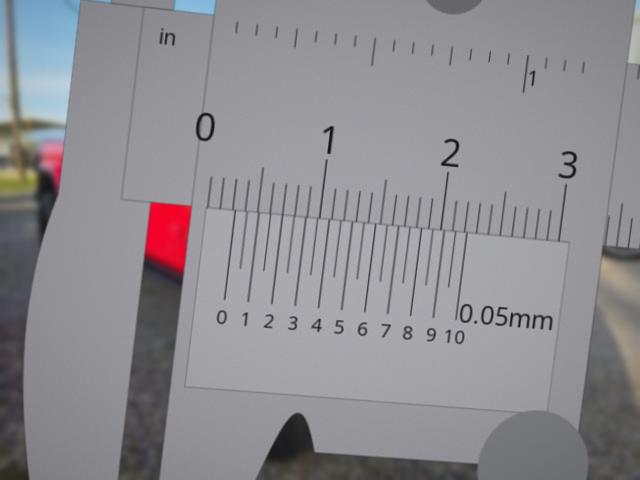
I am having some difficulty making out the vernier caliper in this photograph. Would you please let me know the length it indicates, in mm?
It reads 3.2 mm
